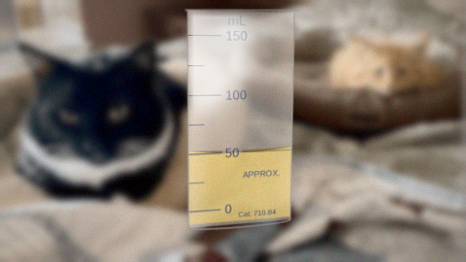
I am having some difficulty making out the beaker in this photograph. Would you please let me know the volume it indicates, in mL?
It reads 50 mL
